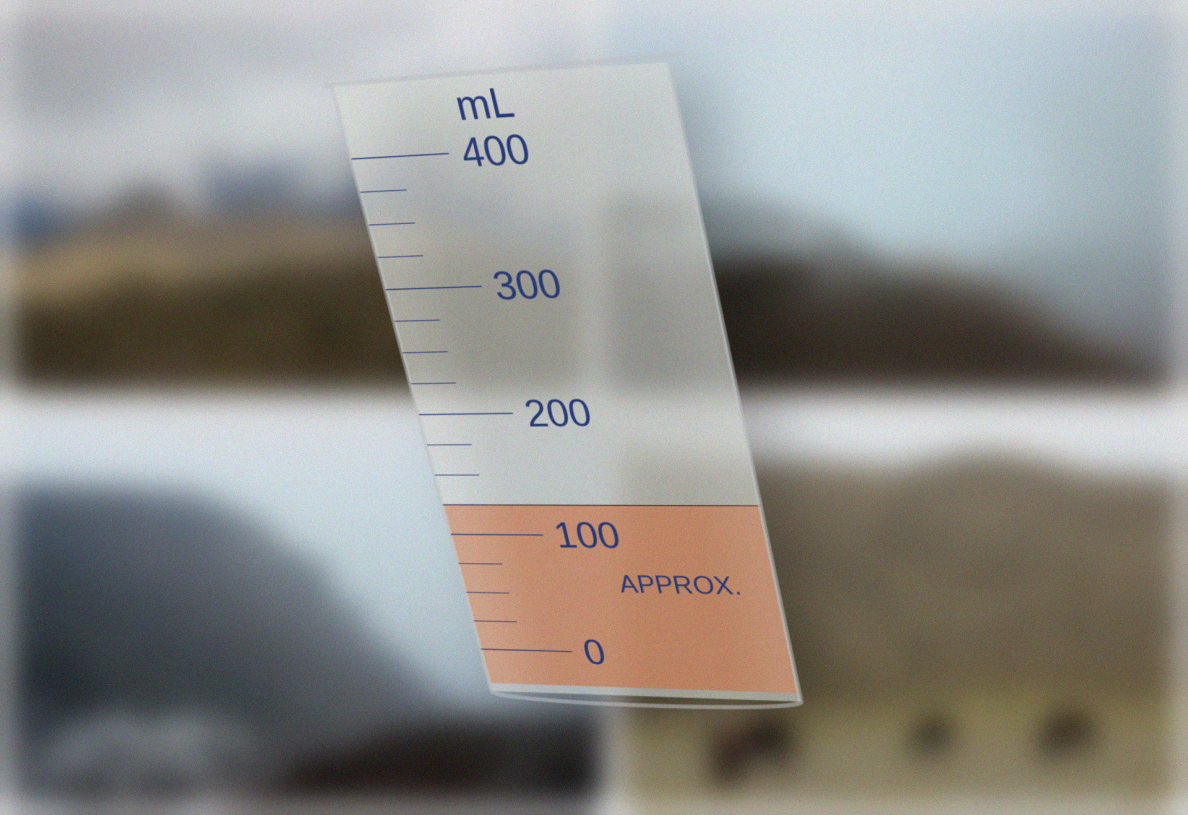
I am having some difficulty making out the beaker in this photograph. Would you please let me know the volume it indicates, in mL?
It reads 125 mL
